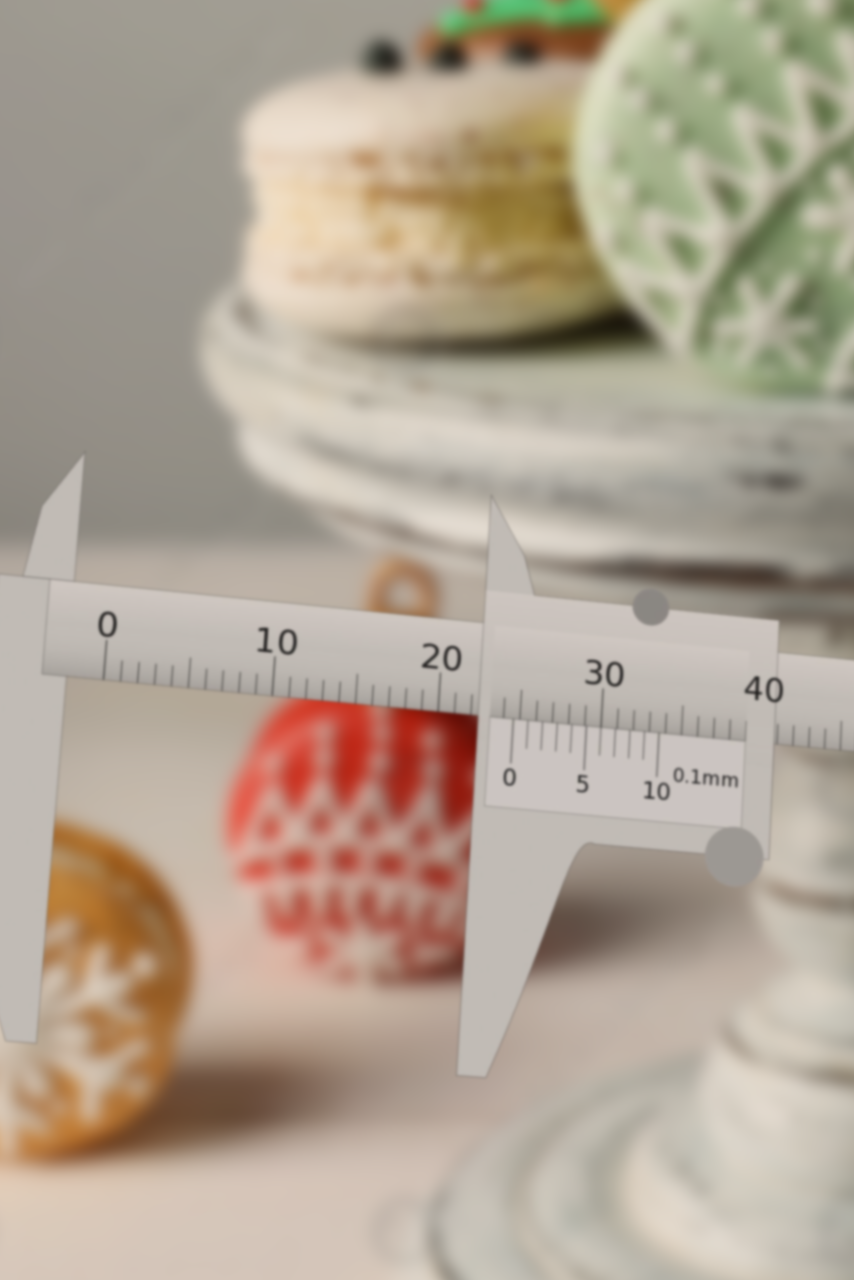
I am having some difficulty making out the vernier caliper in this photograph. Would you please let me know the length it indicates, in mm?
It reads 24.6 mm
